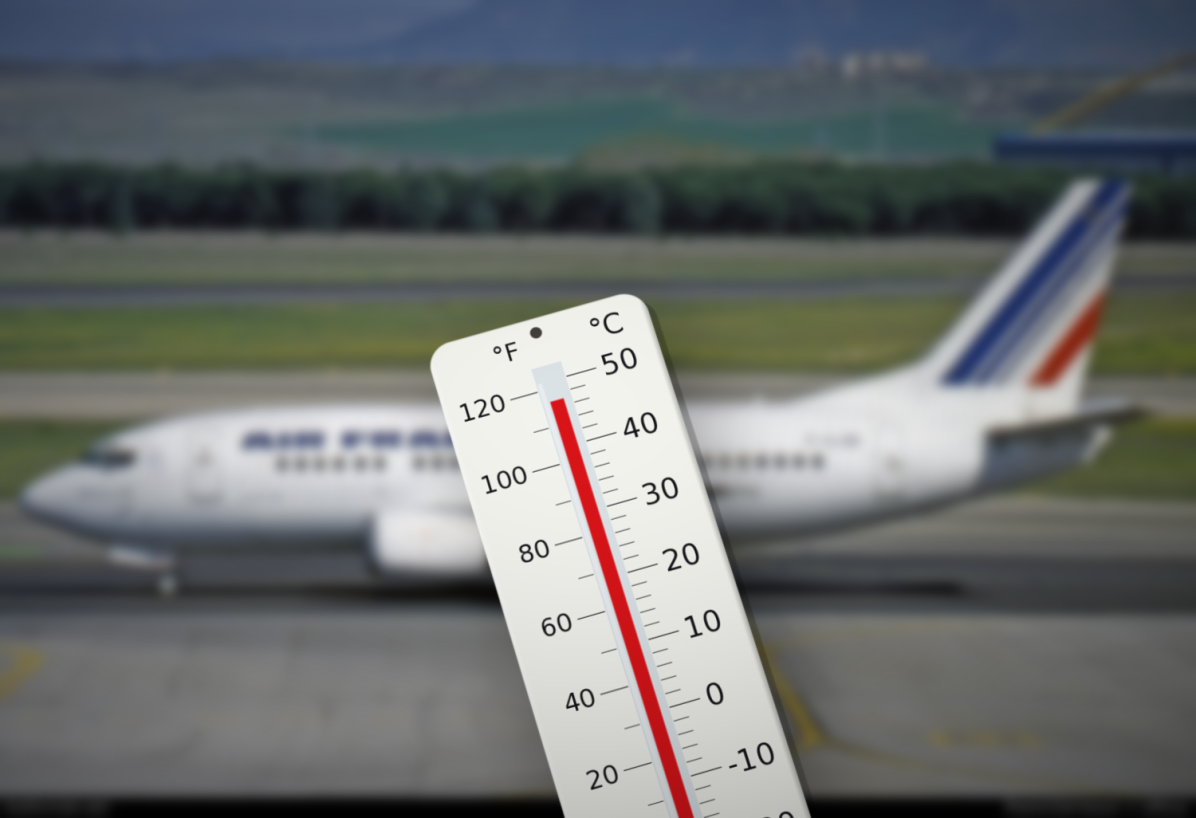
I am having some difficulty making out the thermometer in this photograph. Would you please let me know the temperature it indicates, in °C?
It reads 47 °C
